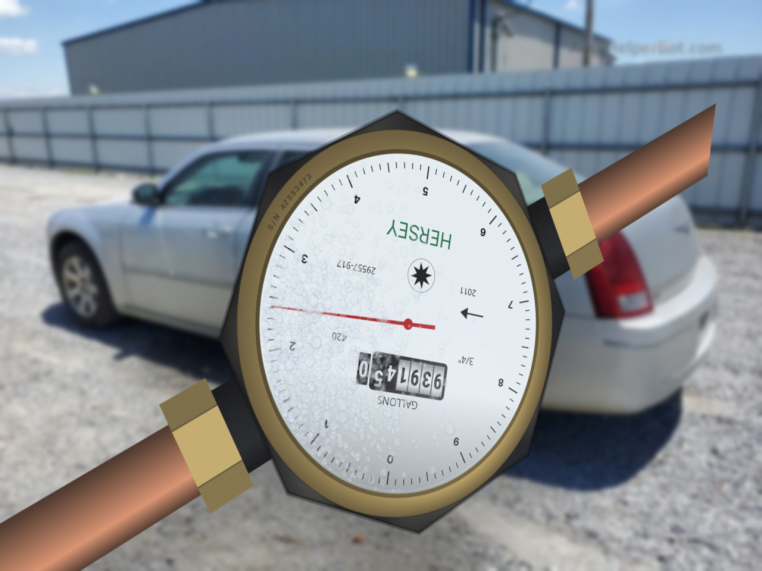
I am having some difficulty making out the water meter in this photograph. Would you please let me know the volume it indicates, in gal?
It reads 9391452.4 gal
